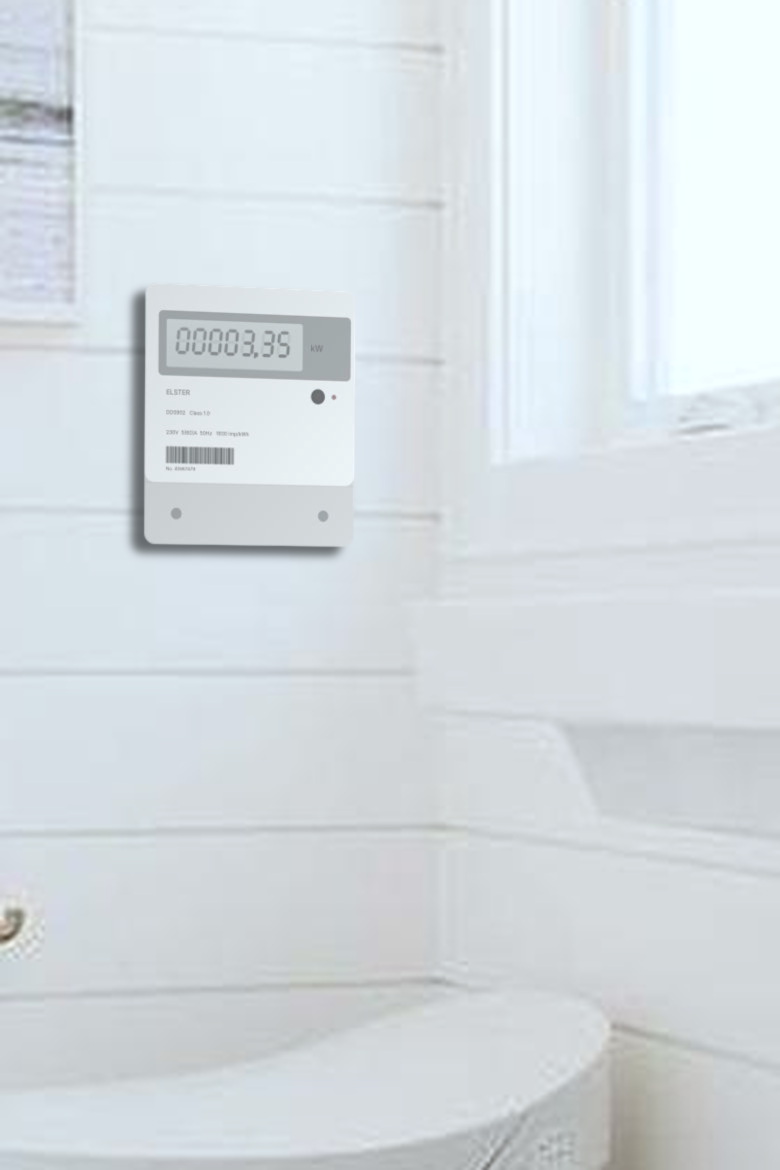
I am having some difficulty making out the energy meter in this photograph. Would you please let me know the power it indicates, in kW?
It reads 3.35 kW
